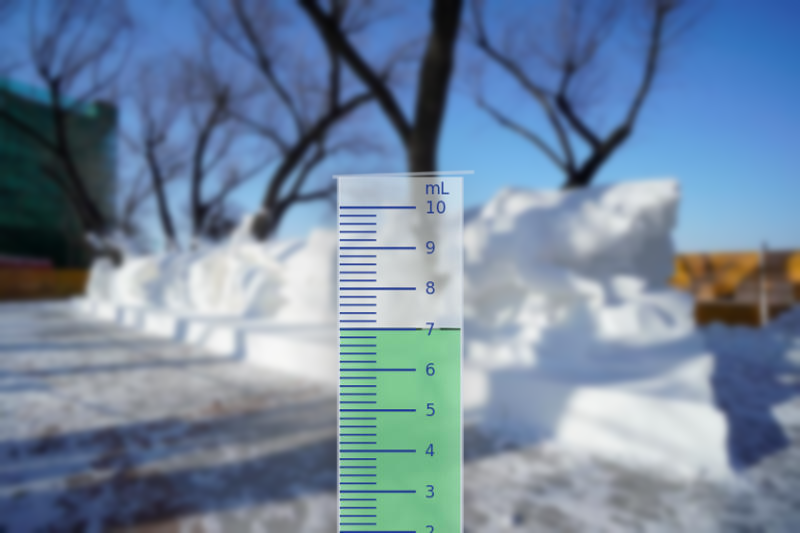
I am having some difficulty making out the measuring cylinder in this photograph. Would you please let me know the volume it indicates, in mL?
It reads 7 mL
